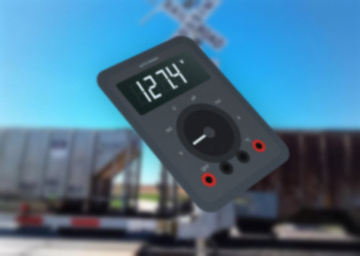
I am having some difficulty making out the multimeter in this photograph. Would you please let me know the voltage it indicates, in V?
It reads 127.4 V
